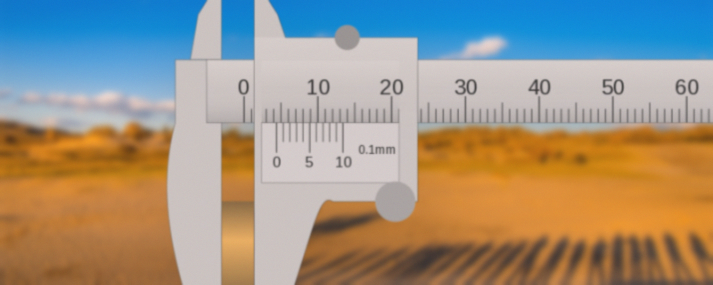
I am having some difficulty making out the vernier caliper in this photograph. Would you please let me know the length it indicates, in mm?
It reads 4.4 mm
